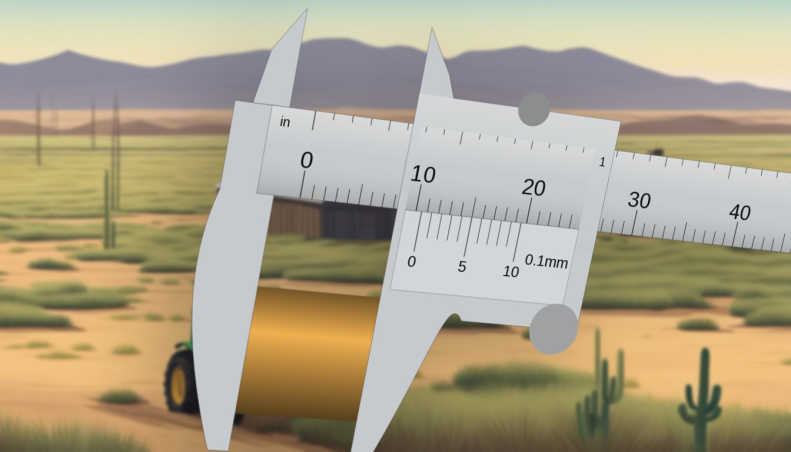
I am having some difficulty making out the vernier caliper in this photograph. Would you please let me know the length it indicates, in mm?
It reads 10.5 mm
